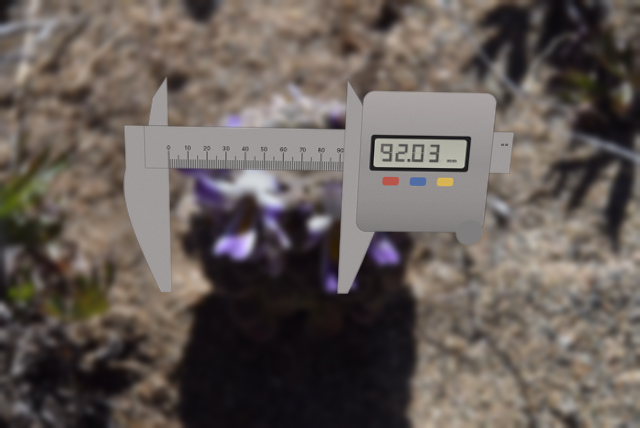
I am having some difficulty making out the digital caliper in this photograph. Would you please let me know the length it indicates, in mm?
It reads 92.03 mm
